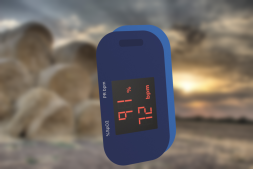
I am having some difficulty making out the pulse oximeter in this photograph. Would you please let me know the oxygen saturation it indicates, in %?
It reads 91 %
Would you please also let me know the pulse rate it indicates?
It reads 72 bpm
